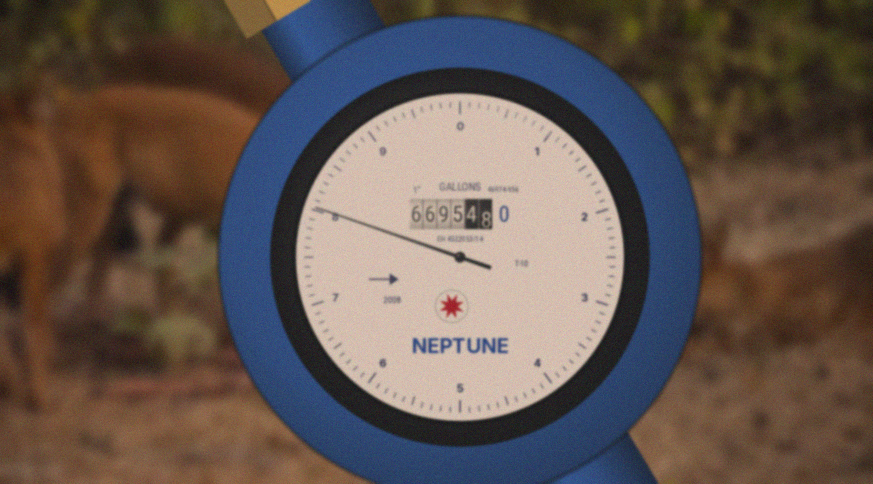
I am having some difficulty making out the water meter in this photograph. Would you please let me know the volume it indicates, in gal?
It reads 6695478.0 gal
